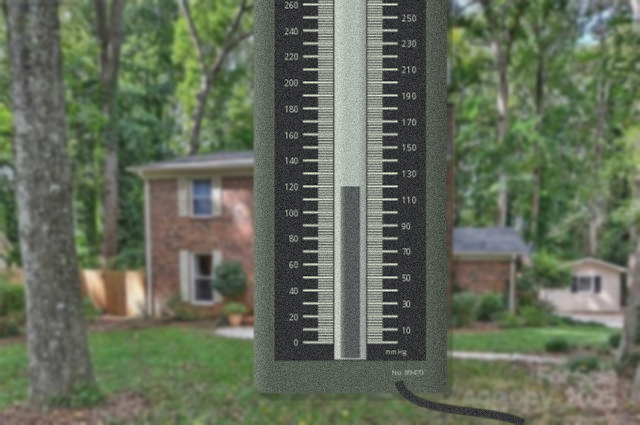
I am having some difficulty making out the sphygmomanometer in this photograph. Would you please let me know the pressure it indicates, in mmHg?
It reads 120 mmHg
